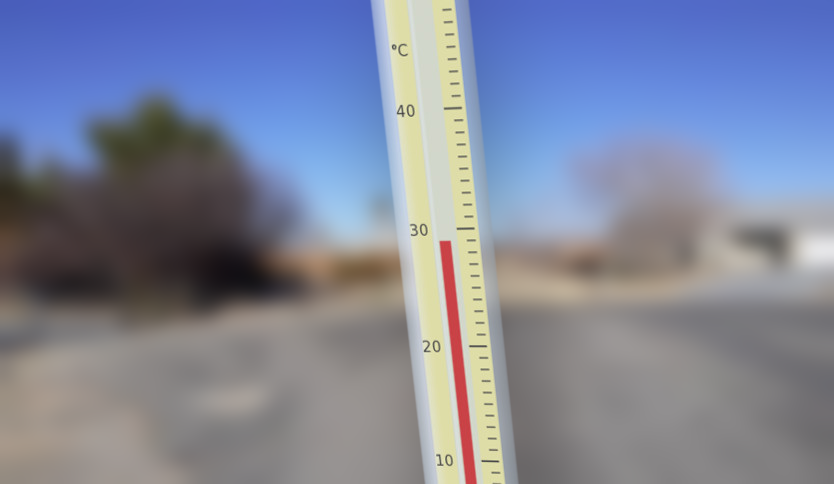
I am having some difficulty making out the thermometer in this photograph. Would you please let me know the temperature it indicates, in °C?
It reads 29 °C
